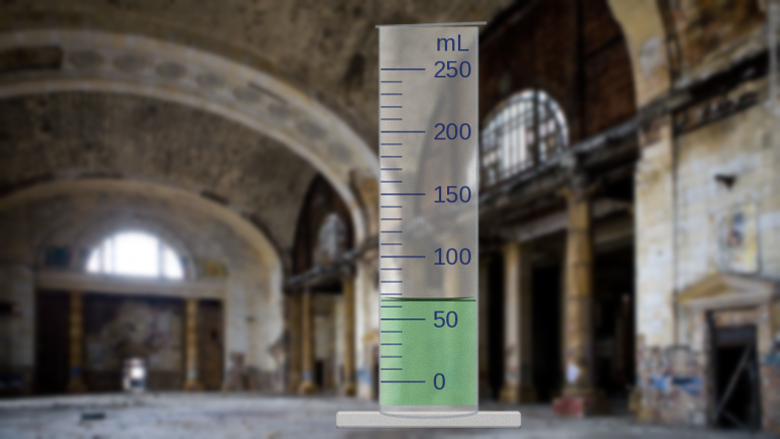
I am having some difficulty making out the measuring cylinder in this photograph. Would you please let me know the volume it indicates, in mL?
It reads 65 mL
